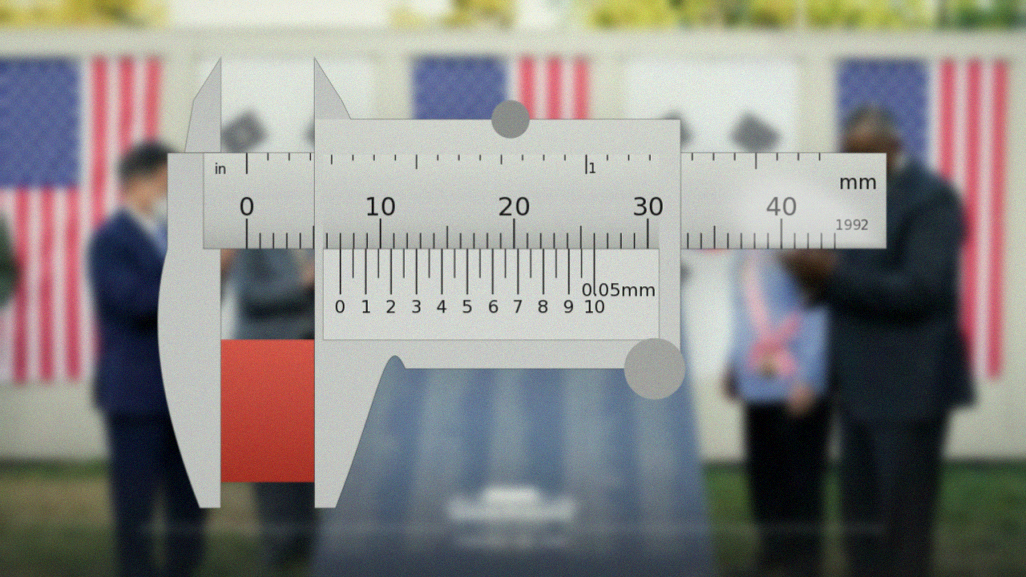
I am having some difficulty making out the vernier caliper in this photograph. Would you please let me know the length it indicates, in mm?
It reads 7.0 mm
